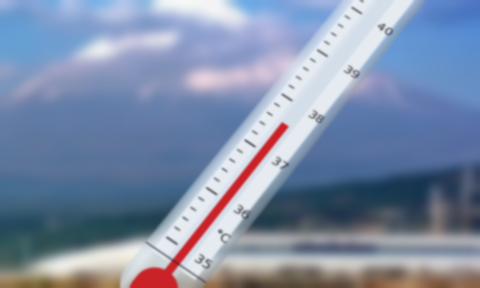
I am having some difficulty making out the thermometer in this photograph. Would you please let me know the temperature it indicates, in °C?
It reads 37.6 °C
